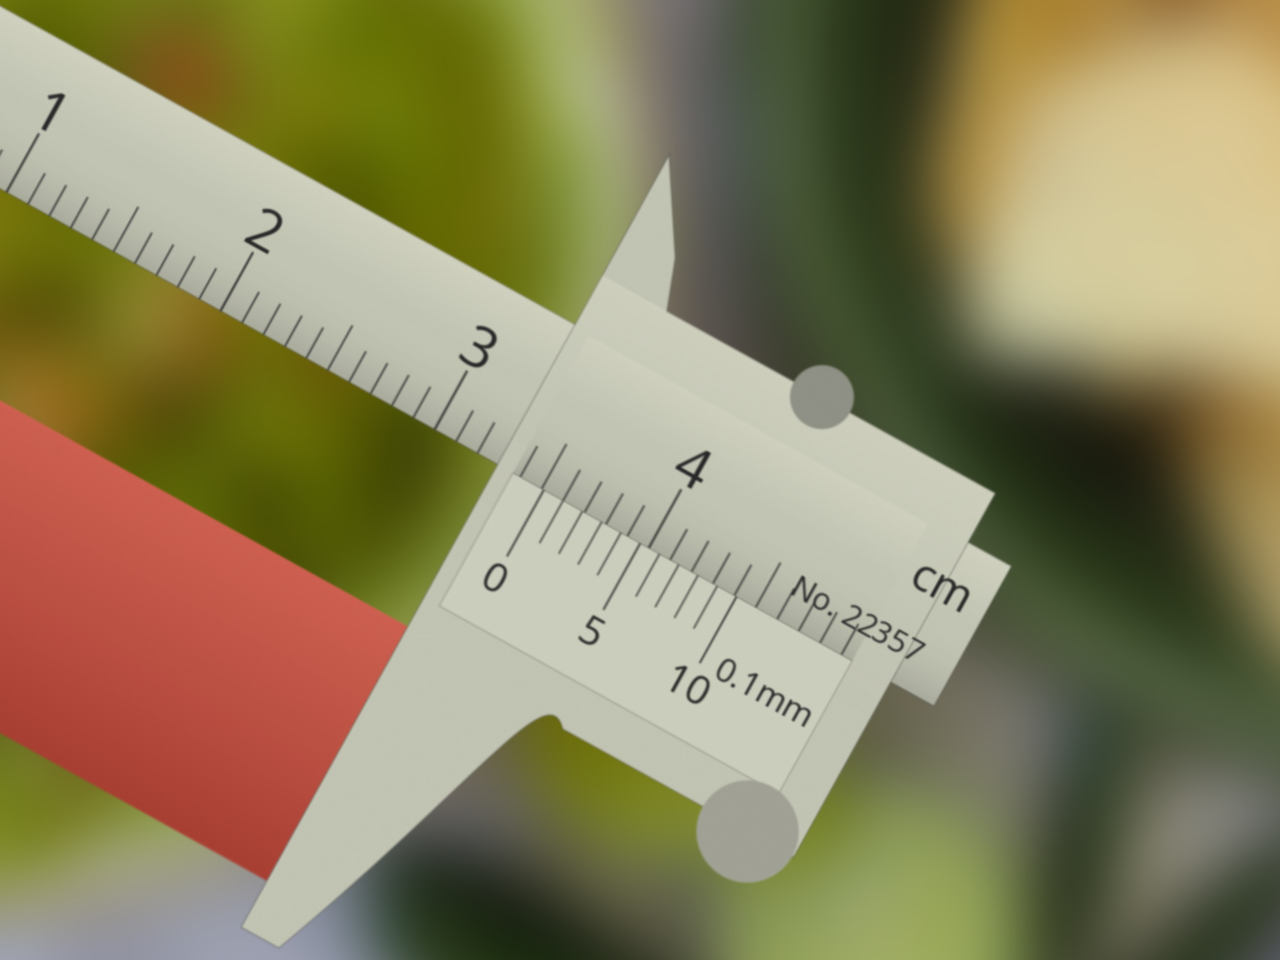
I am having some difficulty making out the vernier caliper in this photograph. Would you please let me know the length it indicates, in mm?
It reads 35.1 mm
